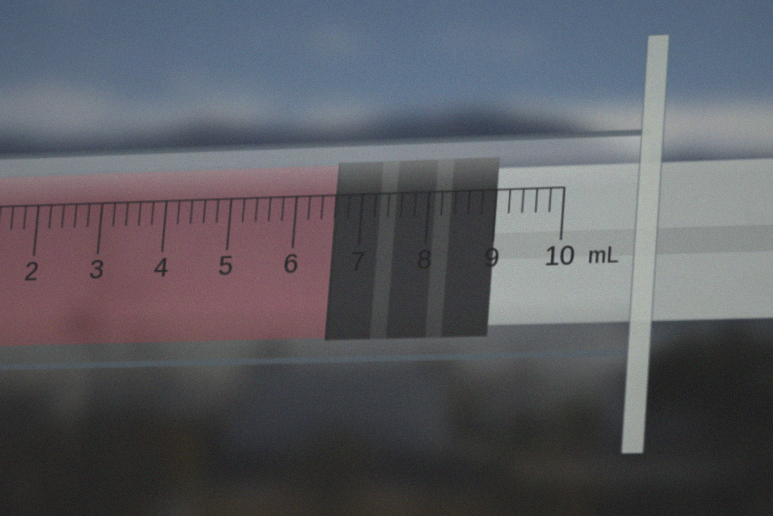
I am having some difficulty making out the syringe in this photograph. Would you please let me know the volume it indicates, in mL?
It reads 6.6 mL
